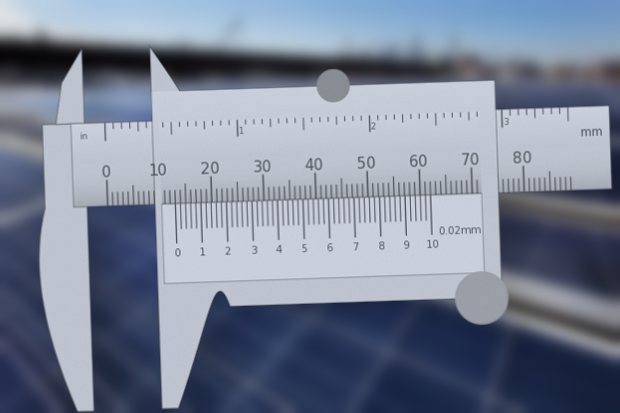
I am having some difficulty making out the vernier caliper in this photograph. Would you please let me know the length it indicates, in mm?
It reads 13.0 mm
